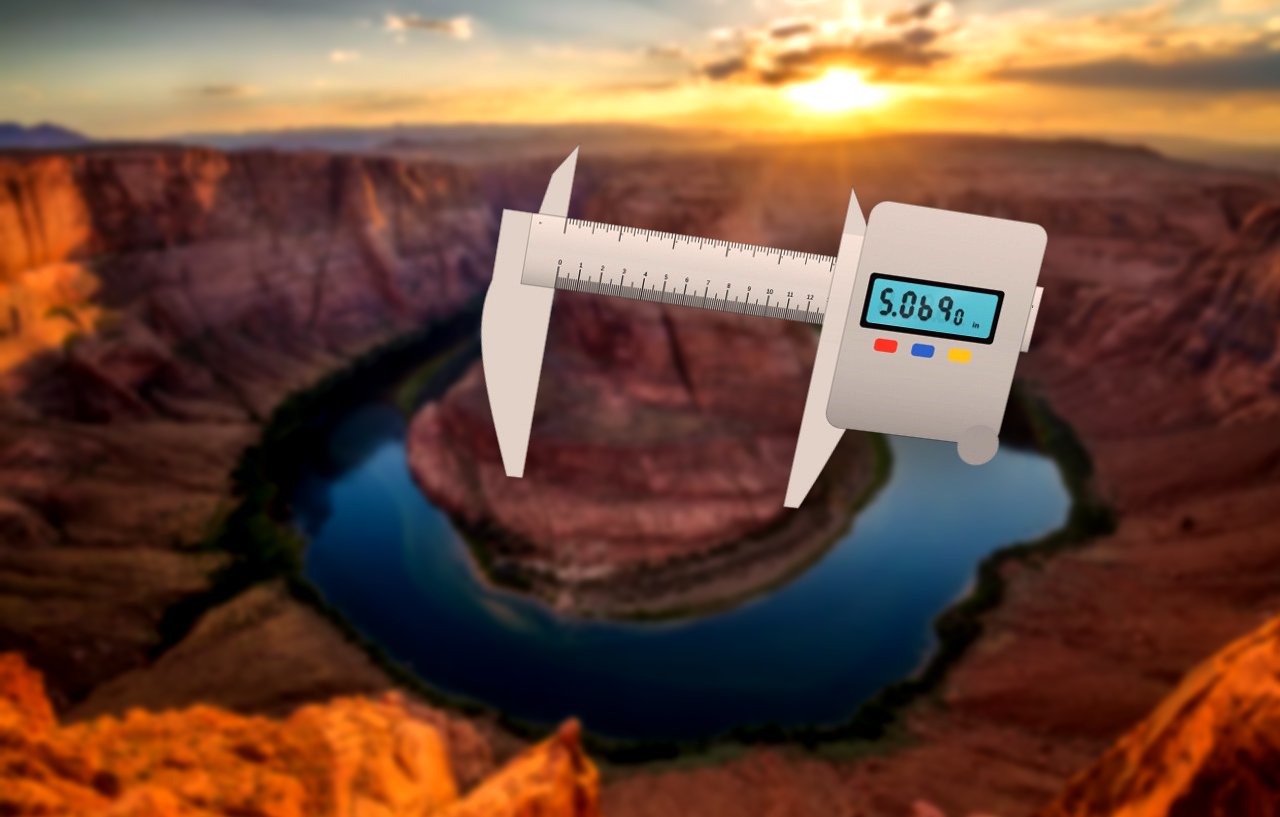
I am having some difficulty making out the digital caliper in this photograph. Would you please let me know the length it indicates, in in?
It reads 5.0690 in
